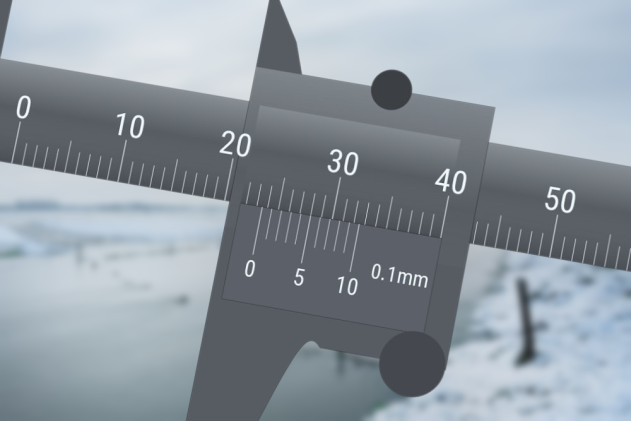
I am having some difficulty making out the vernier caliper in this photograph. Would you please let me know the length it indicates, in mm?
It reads 23.5 mm
